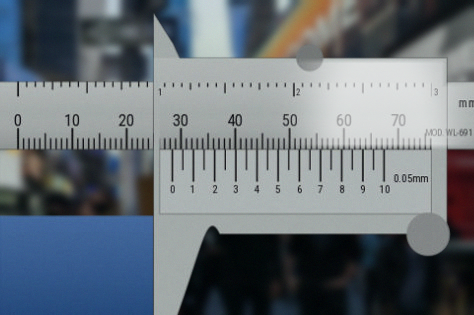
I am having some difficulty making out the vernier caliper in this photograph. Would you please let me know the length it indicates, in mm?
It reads 28.4 mm
